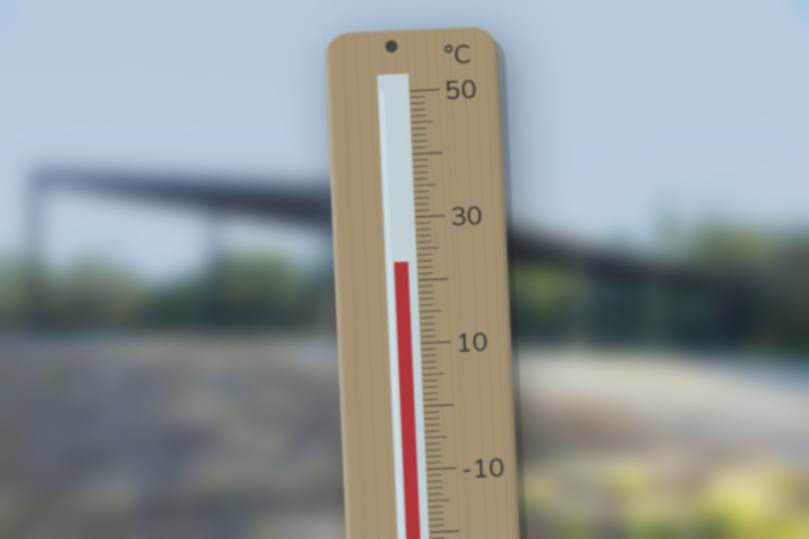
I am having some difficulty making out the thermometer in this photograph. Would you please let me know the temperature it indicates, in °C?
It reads 23 °C
